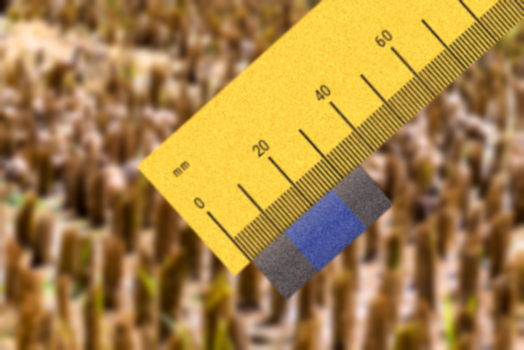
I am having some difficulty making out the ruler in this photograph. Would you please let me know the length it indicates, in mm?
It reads 35 mm
